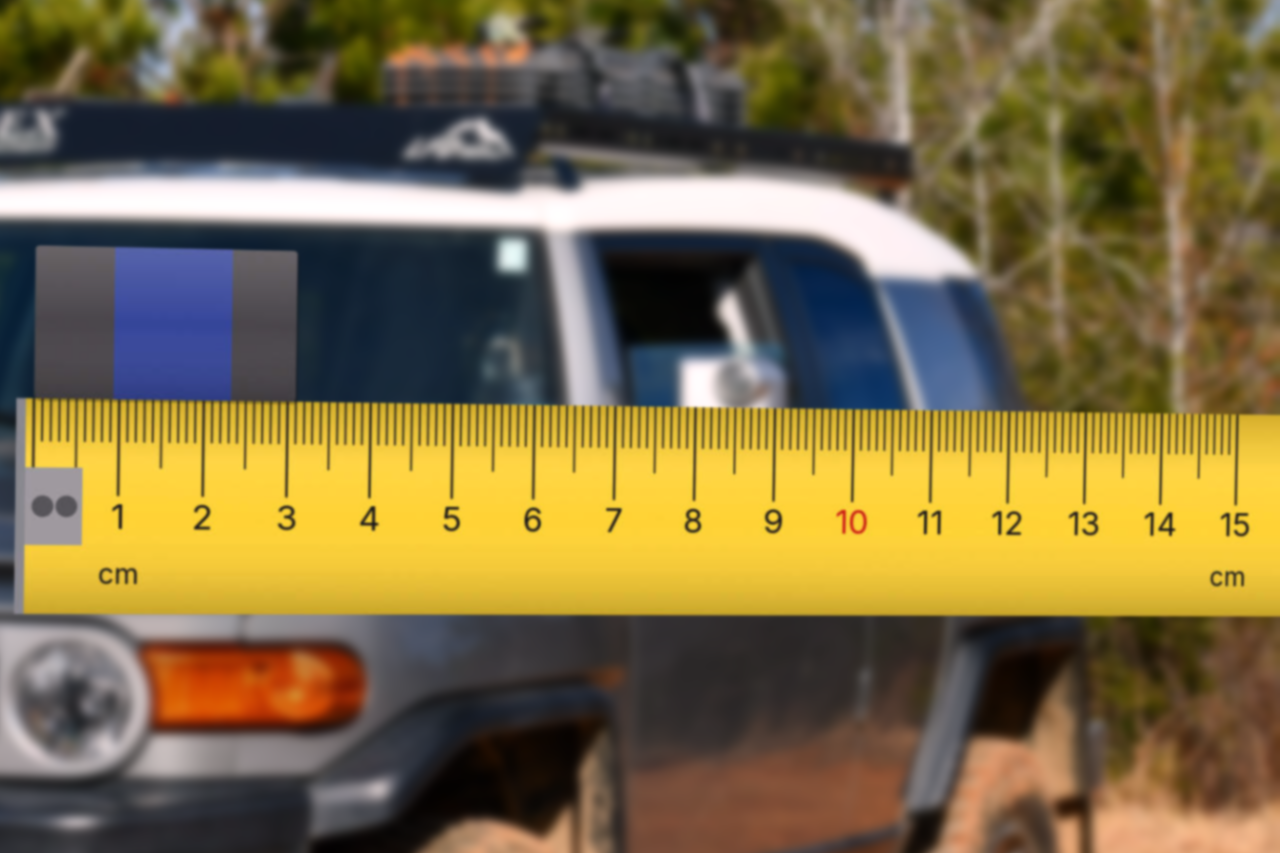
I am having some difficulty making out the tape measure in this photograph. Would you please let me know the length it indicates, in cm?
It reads 3.1 cm
